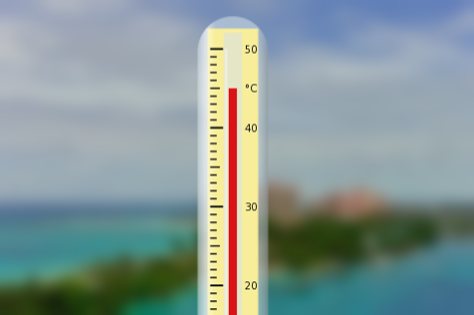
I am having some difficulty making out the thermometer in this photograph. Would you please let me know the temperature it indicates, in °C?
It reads 45 °C
